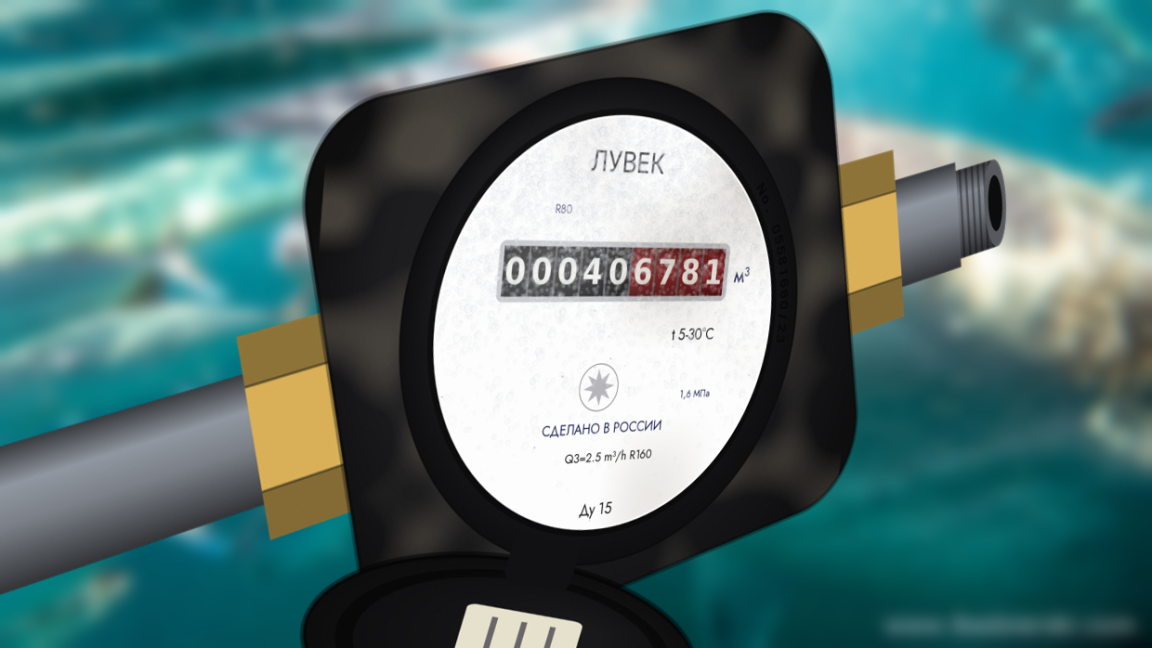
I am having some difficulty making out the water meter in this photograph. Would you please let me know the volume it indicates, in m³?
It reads 40.6781 m³
